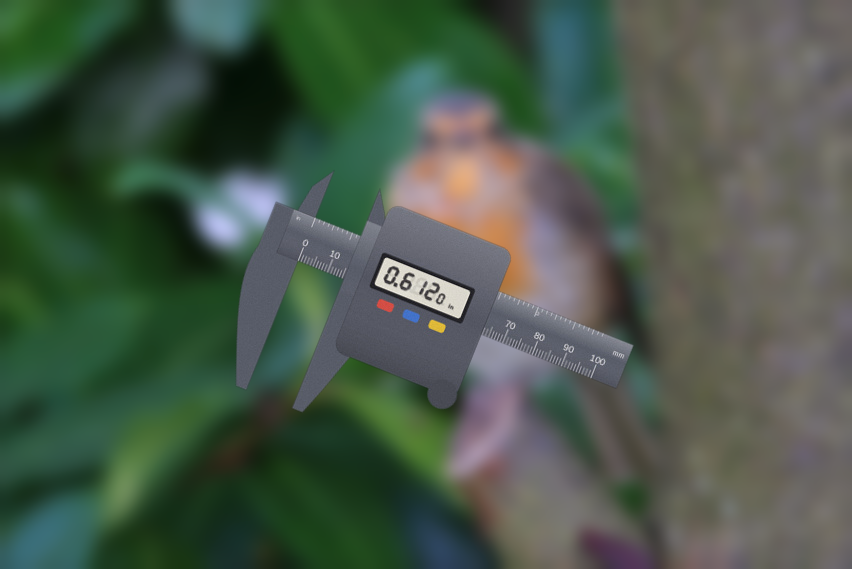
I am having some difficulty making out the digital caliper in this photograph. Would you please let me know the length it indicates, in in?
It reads 0.6120 in
